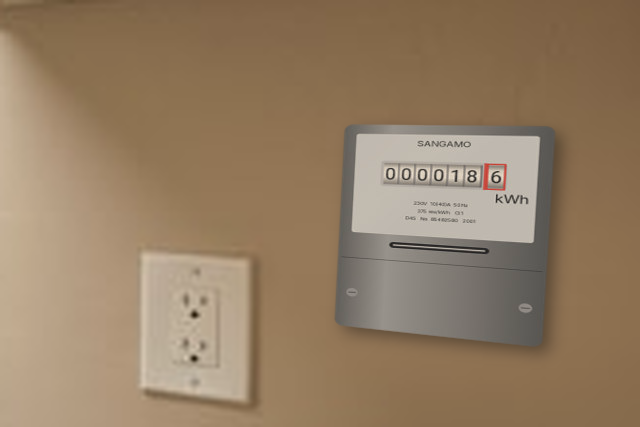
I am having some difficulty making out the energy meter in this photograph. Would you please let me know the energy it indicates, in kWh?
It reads 18.6 kWh
